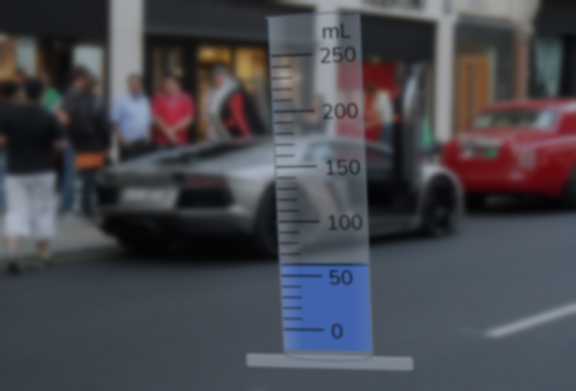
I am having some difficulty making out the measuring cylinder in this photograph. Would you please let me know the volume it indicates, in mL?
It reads 60 mL
